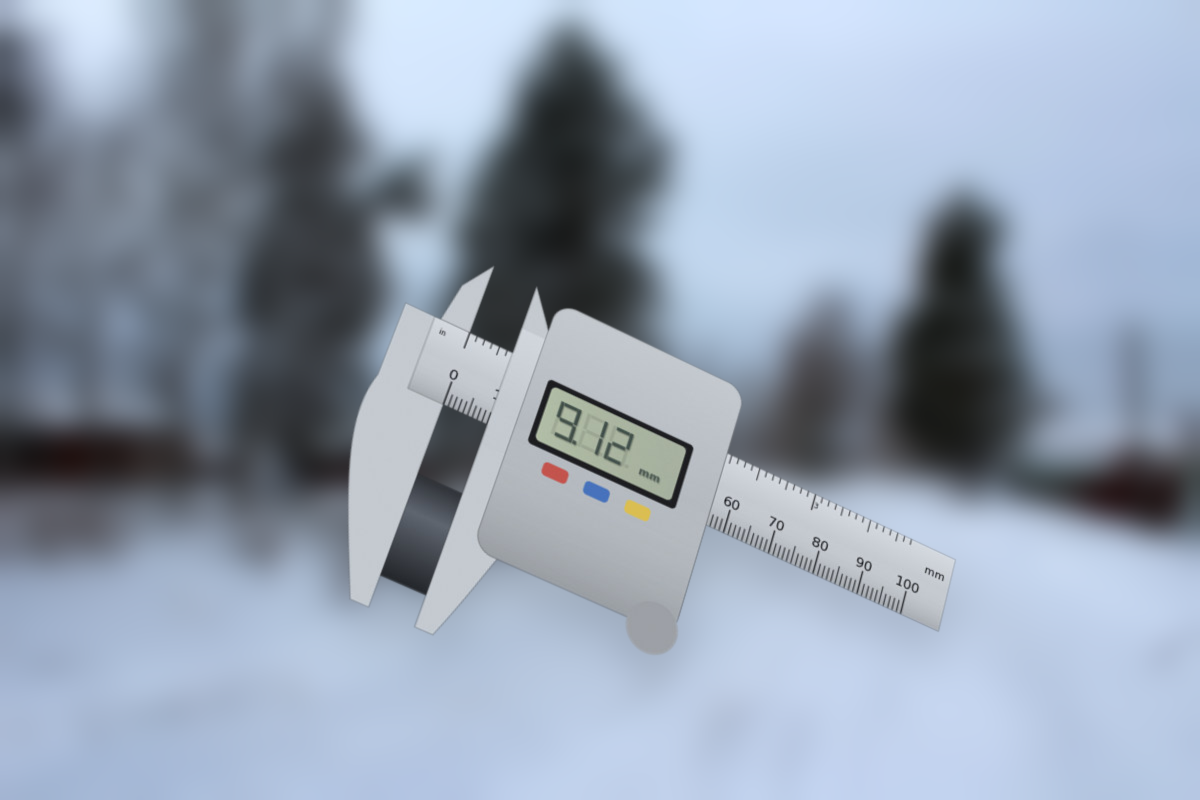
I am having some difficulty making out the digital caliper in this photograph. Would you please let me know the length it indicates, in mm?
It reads 9.12 mm
